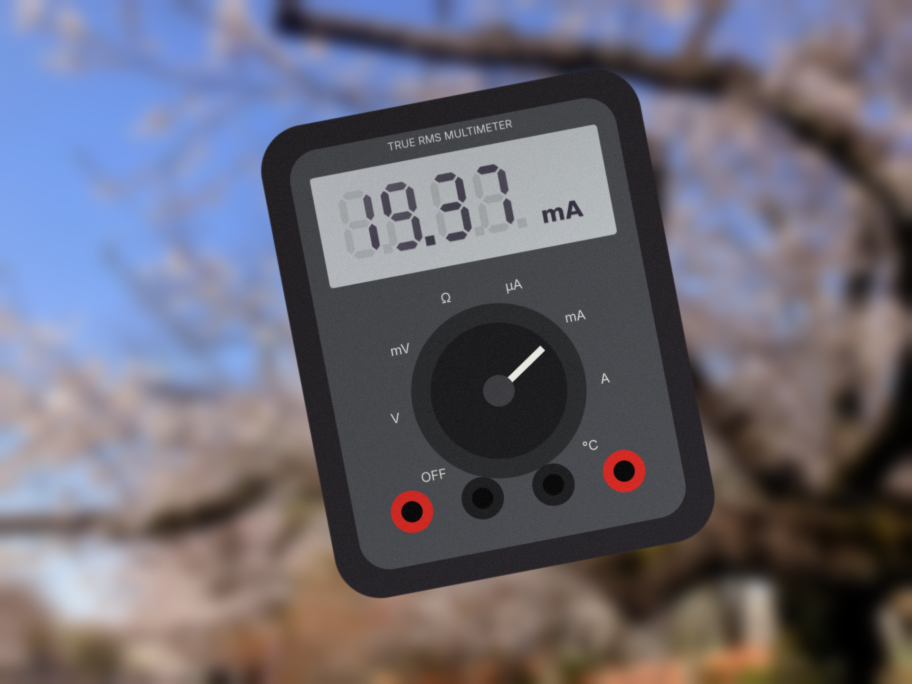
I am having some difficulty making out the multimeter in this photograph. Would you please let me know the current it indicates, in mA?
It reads 19.37 mA
